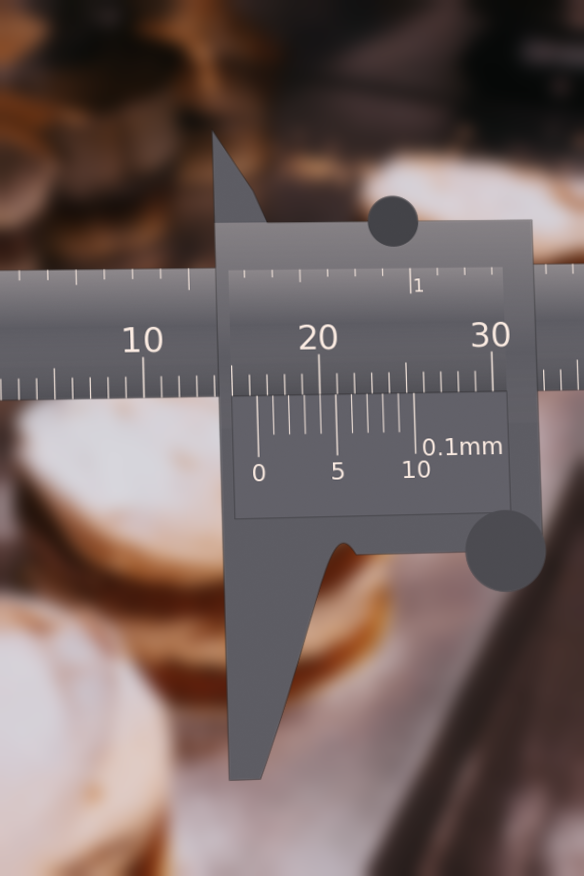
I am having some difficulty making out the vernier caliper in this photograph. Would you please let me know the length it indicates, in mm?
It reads 16.4 mm
